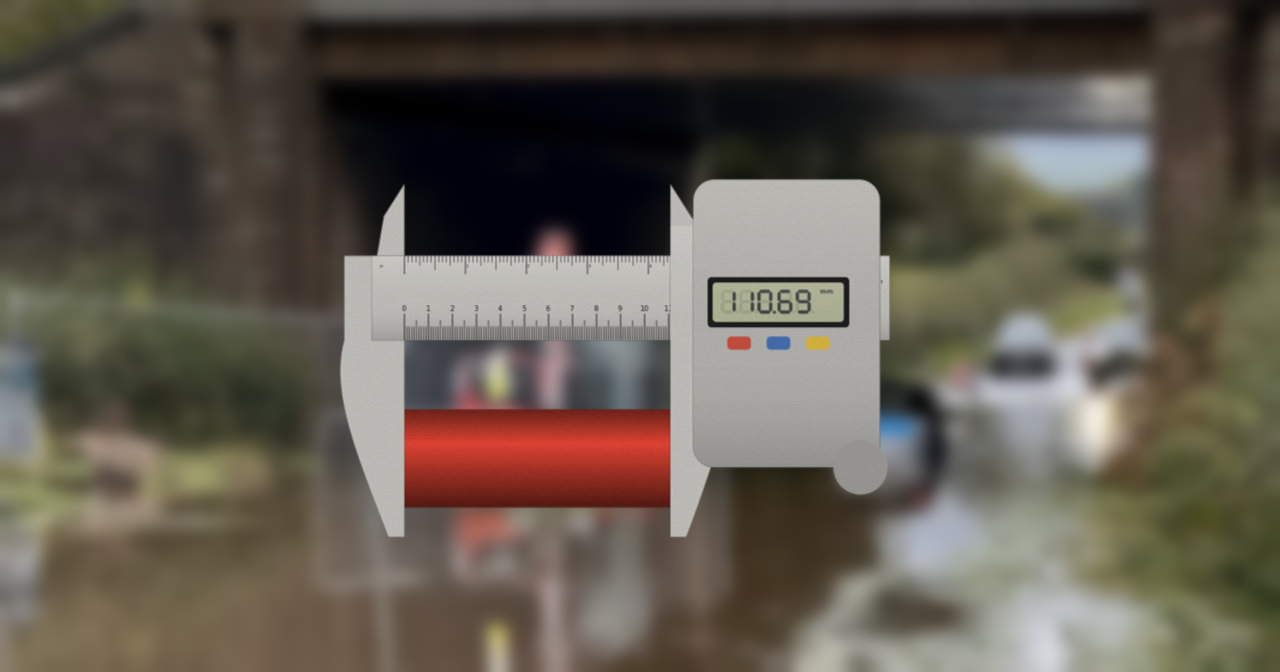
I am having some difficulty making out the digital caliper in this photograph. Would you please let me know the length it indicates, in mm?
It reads 110.69 mm
